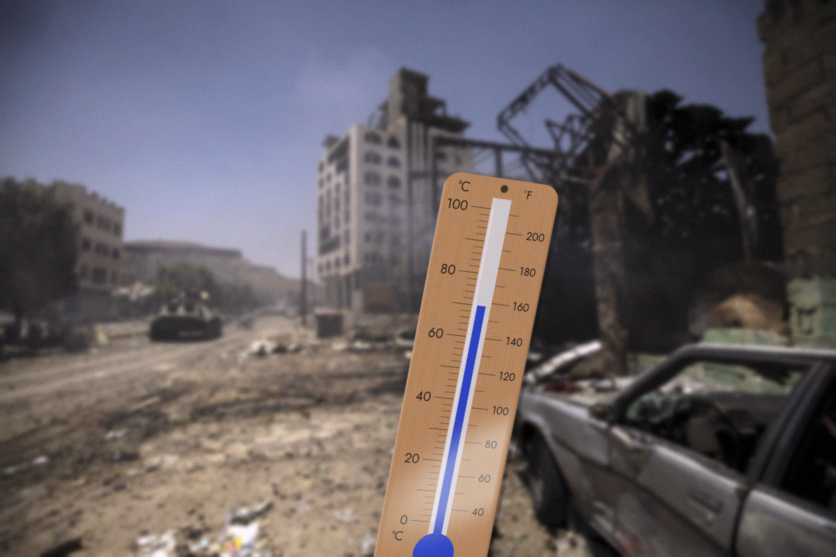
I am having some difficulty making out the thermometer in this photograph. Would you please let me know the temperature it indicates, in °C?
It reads 70 °C
